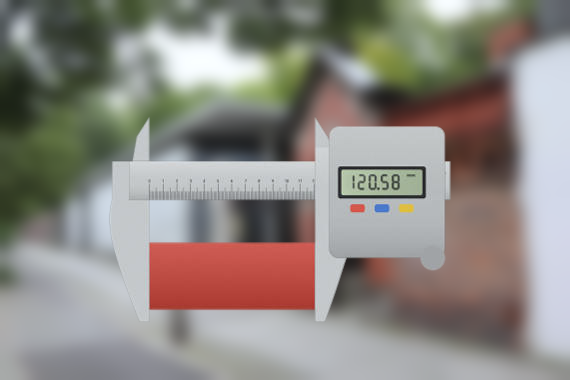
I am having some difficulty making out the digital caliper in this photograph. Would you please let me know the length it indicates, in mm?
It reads 120.58 mm
